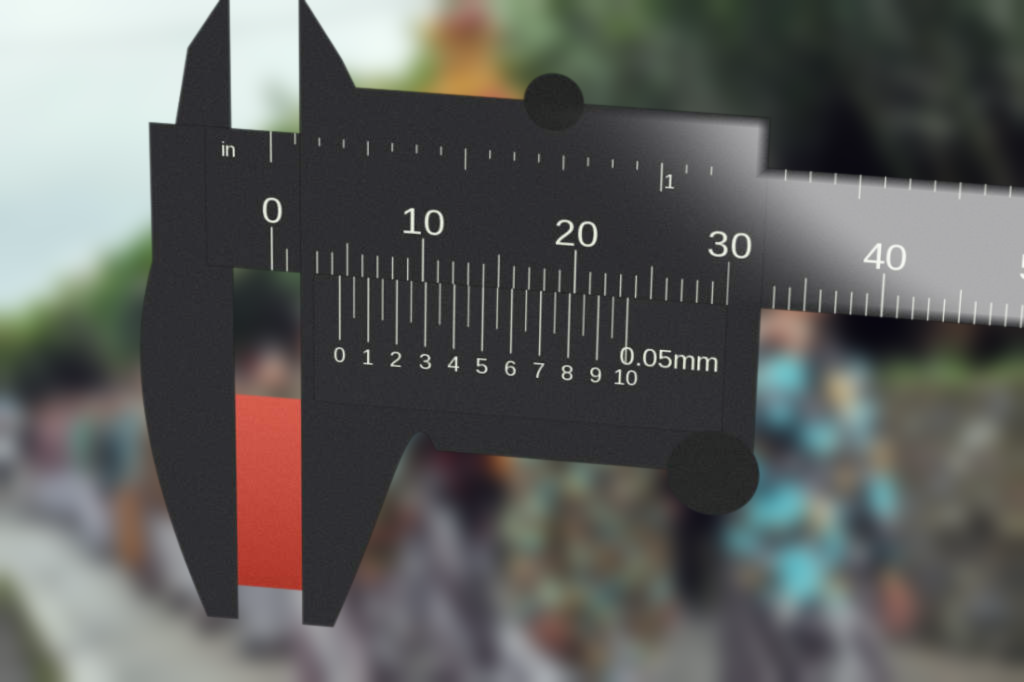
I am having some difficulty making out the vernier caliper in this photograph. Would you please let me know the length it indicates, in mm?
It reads 4.5 mm
